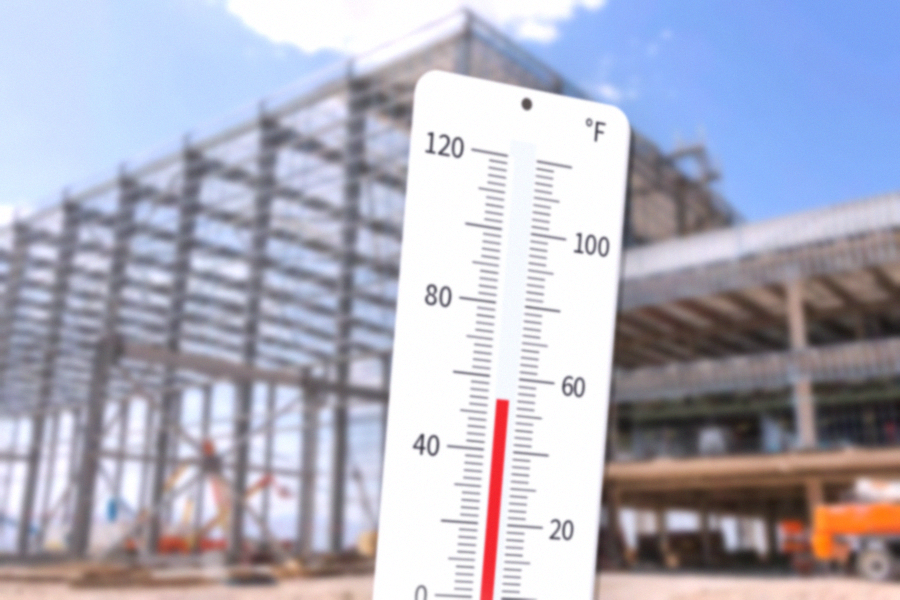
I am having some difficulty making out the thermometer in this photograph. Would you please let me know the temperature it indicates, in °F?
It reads 54 °F
